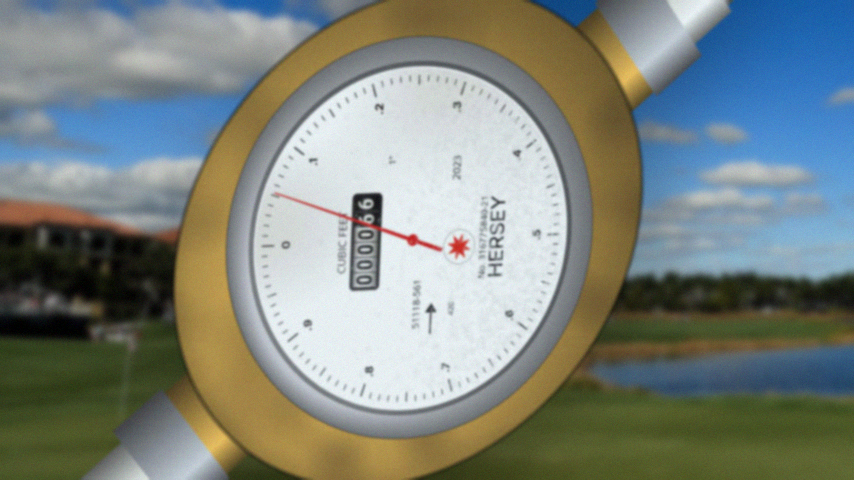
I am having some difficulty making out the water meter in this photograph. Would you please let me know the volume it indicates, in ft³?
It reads 66.05 ft³
